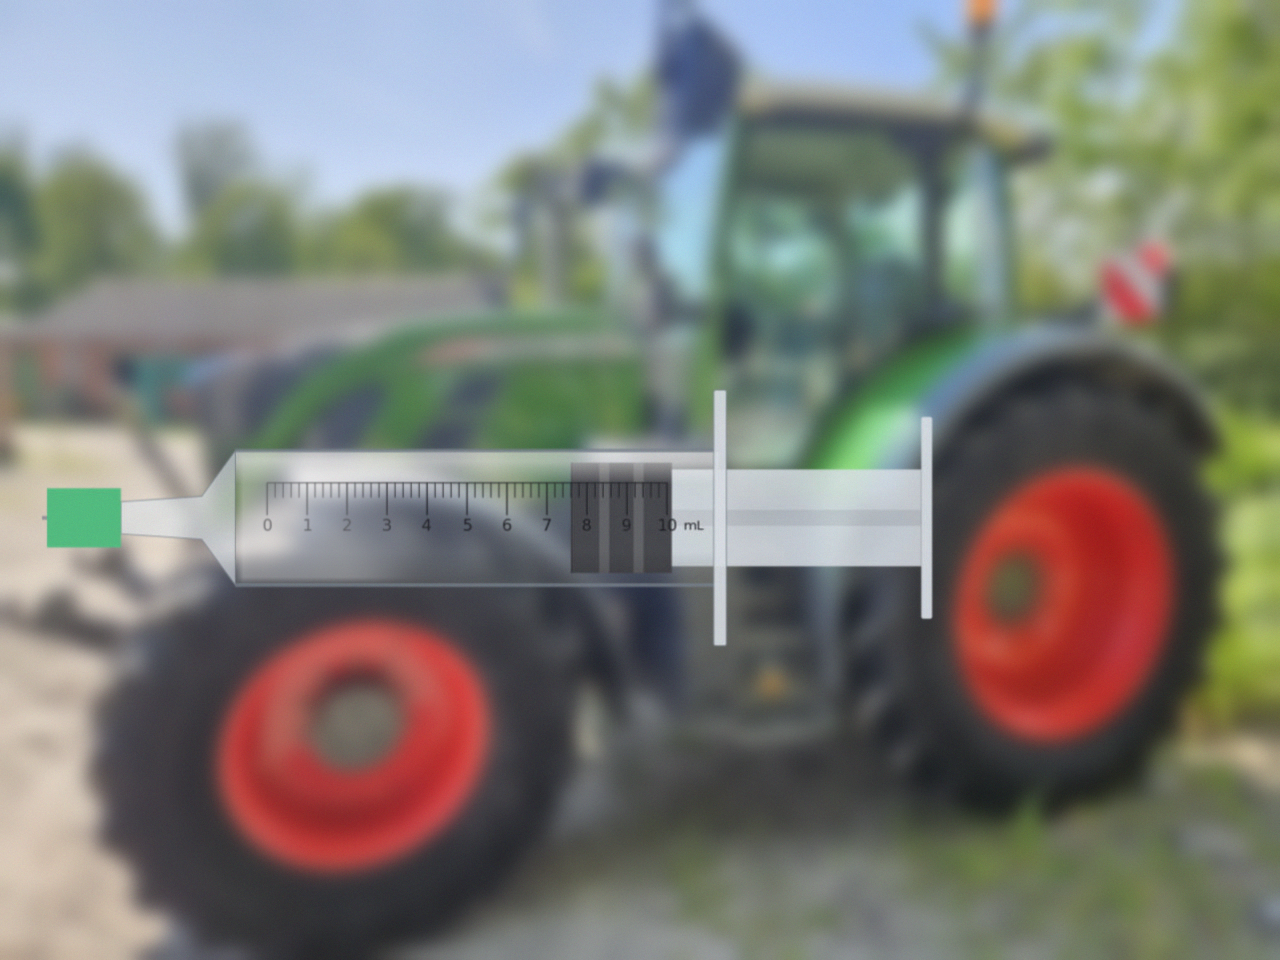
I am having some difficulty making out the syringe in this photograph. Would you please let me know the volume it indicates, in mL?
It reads 7.6 mL
